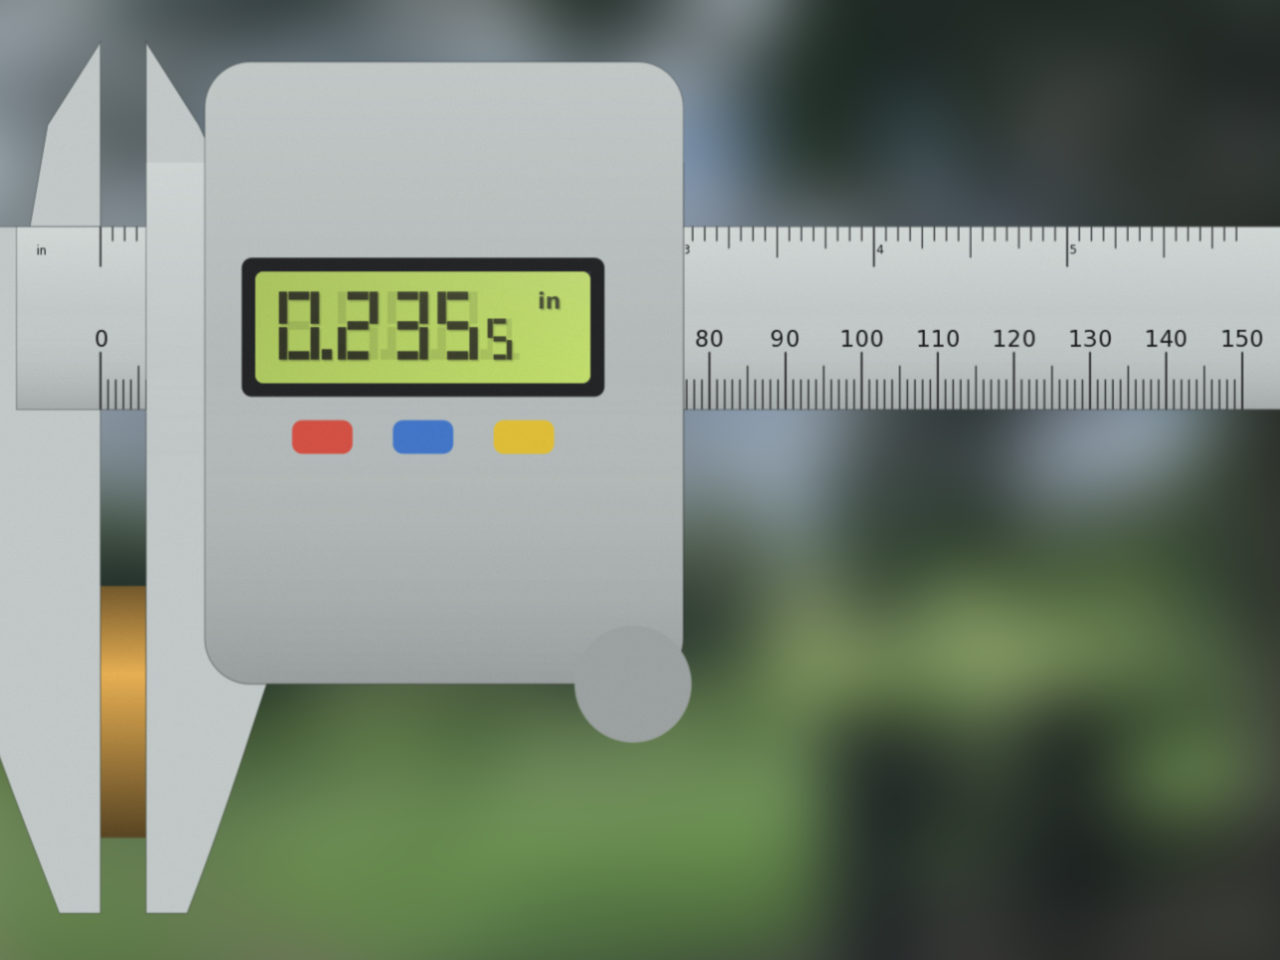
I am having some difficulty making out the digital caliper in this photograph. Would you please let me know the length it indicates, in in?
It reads 0.2355 in
